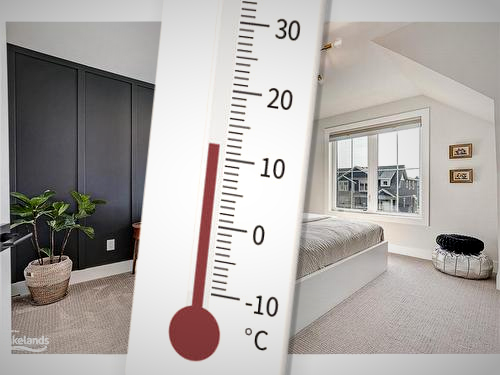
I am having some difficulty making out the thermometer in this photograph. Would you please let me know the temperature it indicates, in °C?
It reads 12 °C
